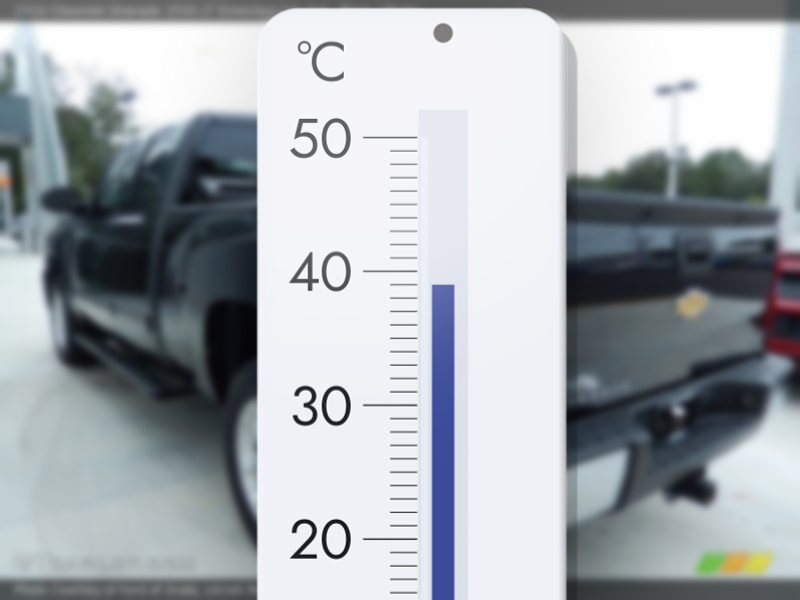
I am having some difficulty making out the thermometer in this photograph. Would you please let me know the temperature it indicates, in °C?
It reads 39 °C
